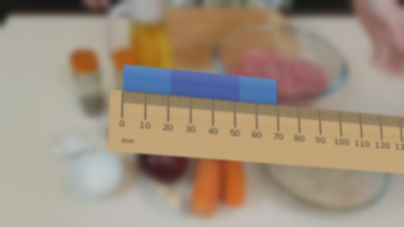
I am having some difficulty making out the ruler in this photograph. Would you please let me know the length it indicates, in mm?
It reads 70 mm
